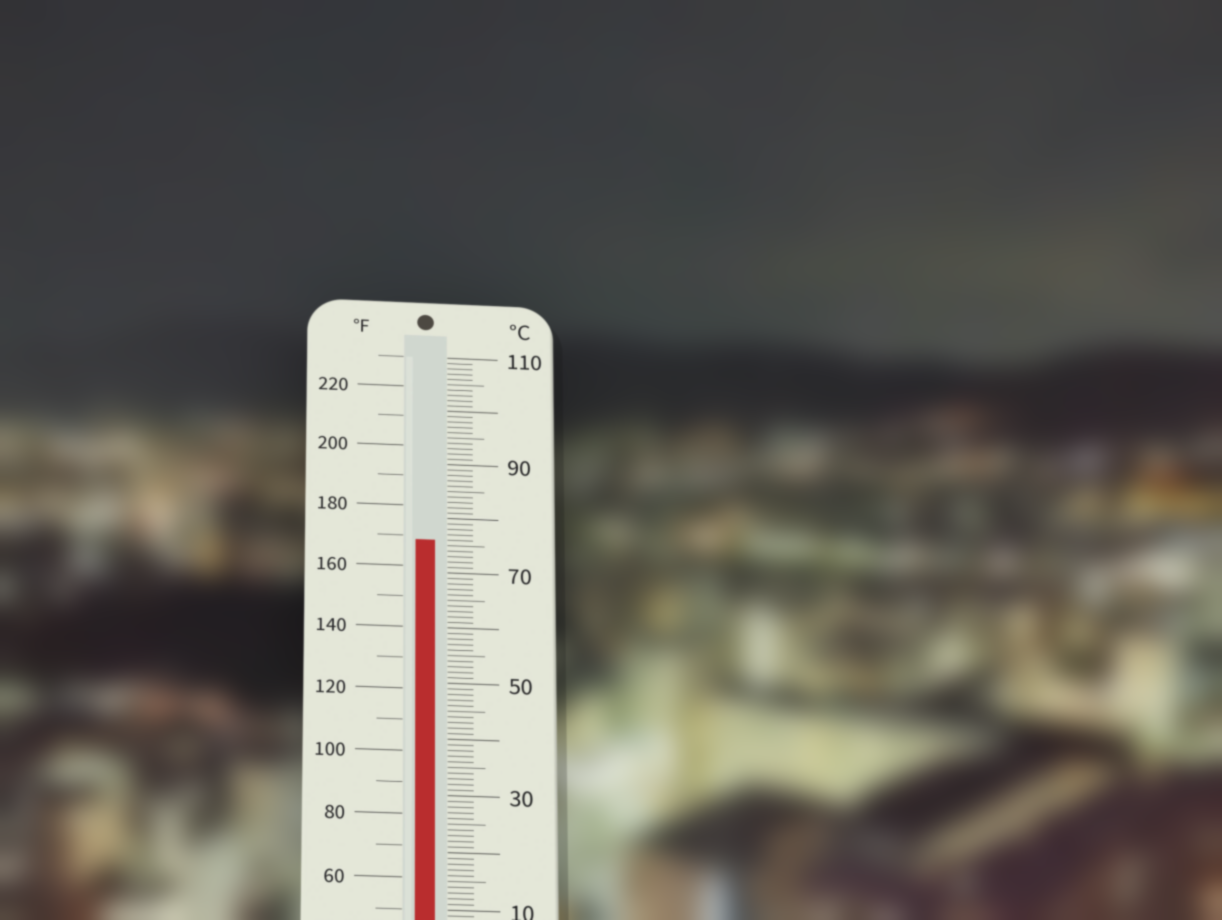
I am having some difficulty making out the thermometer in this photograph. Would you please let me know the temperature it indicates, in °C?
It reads 76 °C
